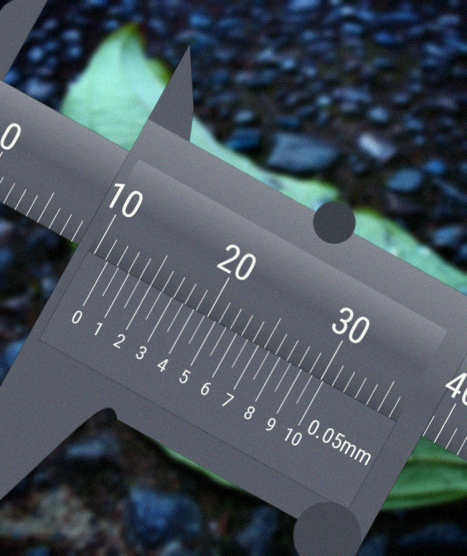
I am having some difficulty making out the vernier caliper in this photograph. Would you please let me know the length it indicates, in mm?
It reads 11.2 mm
